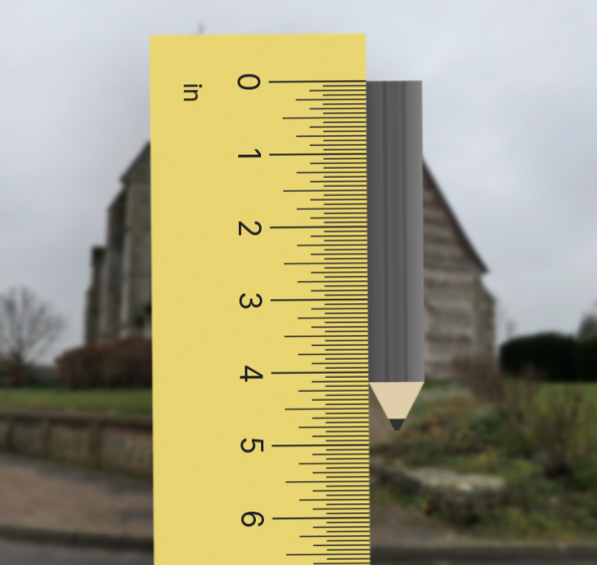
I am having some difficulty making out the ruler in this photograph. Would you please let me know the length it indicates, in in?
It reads 4.8125 in
